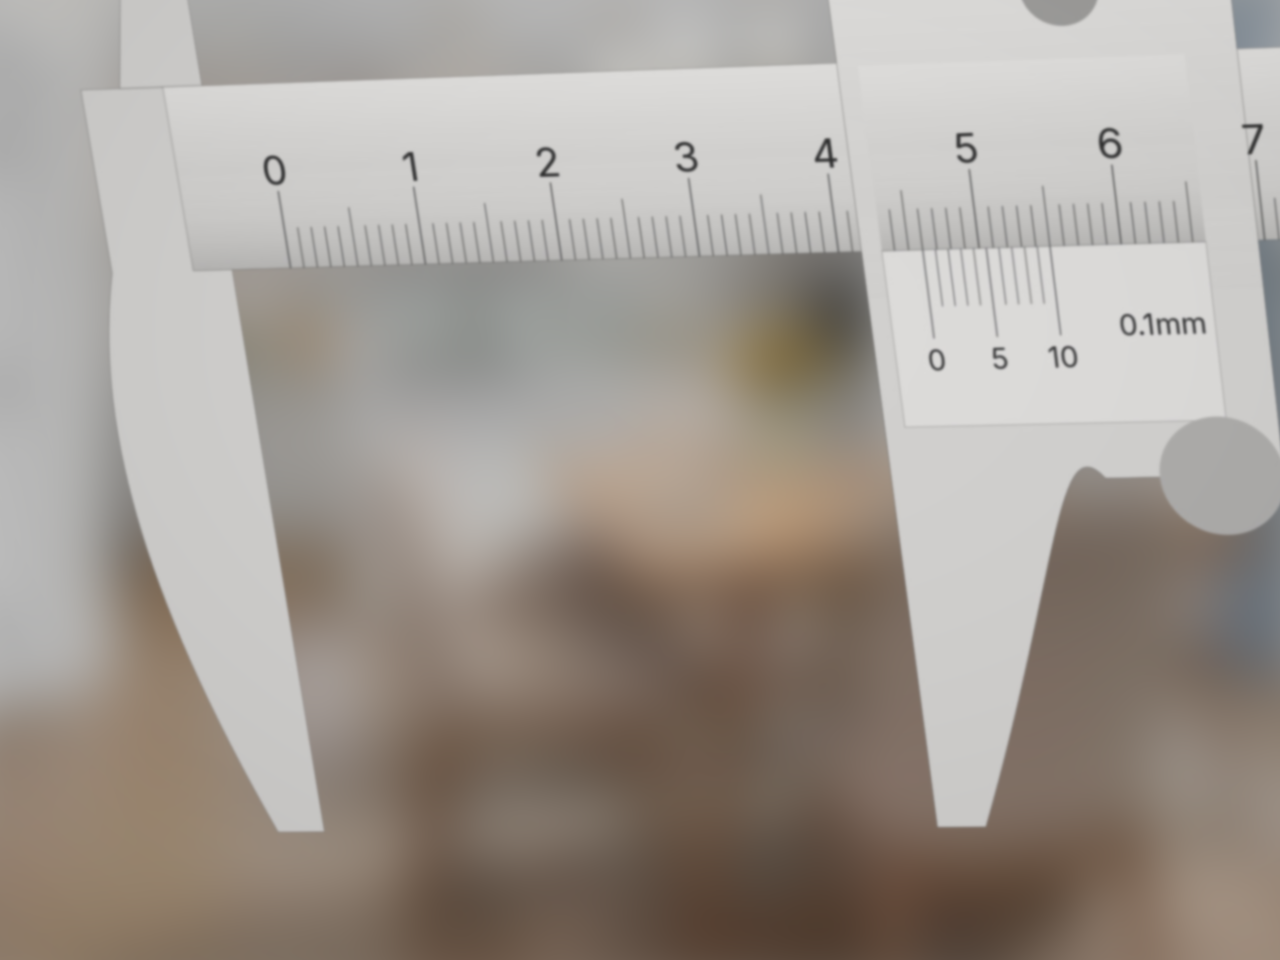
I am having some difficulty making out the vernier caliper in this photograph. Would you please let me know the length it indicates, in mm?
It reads 46.0 mm
